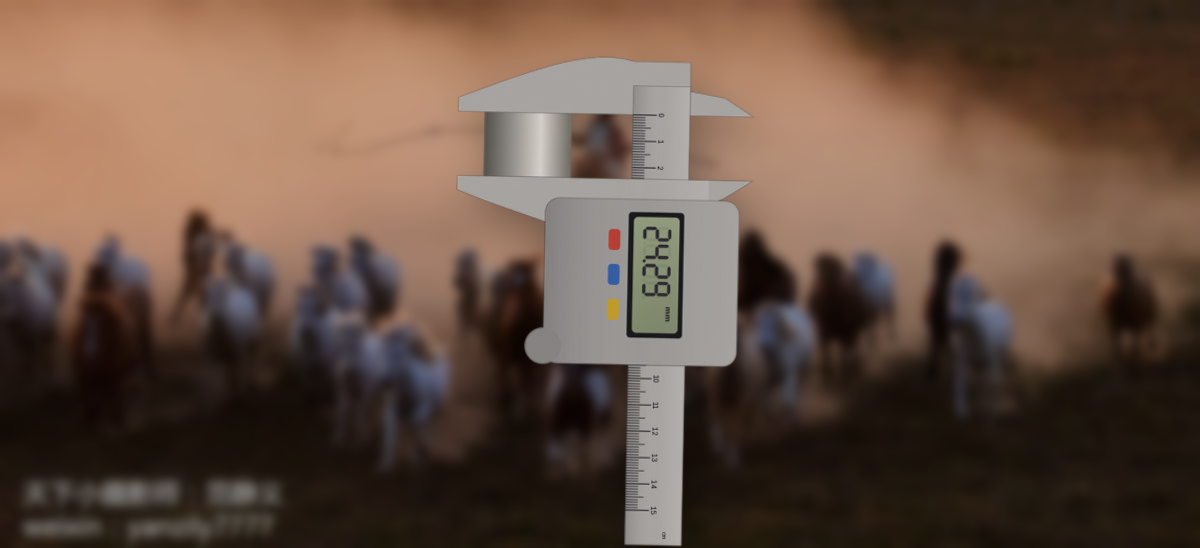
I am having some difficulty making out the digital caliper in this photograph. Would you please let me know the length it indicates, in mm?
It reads 24.29 mm
